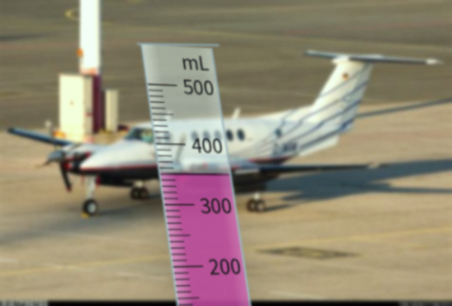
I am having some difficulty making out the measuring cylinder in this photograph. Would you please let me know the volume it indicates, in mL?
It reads 350 mL
